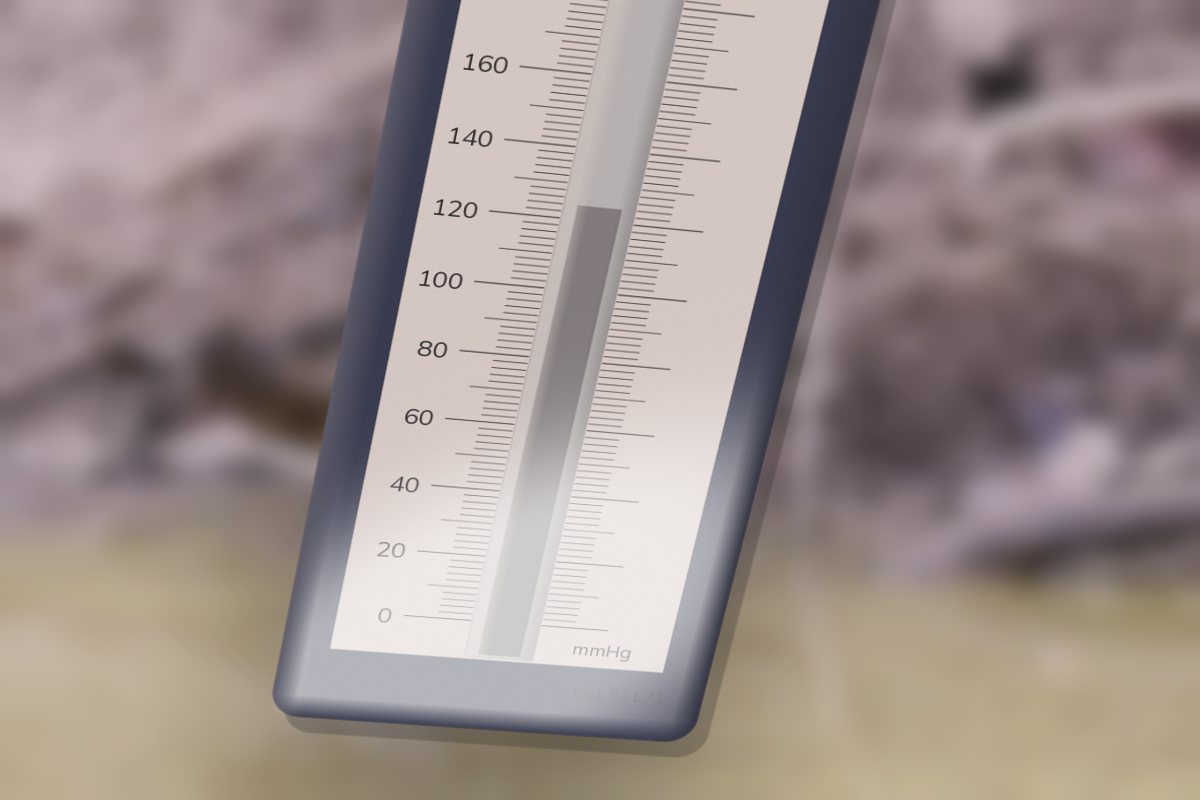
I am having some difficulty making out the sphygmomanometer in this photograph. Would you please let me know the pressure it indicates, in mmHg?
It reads 124 mmHg
